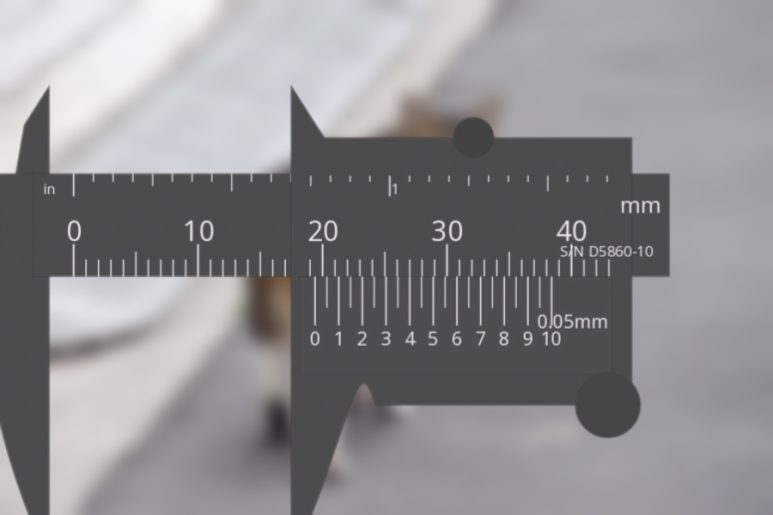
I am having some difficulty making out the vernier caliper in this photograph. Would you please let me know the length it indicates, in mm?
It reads 19.4 mm
